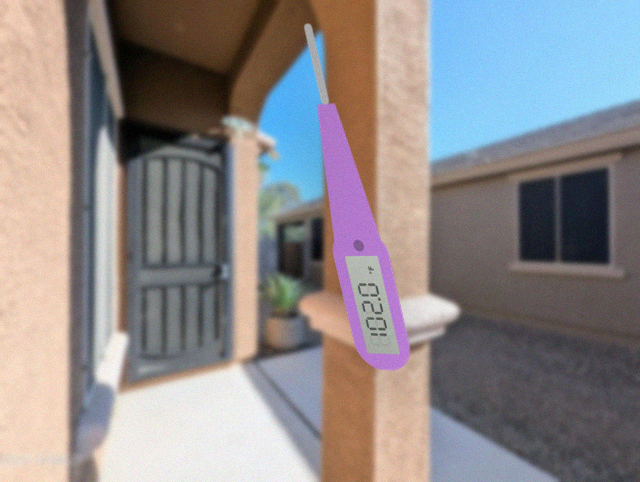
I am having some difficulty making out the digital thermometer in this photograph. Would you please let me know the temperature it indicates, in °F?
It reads 102.0 °F
